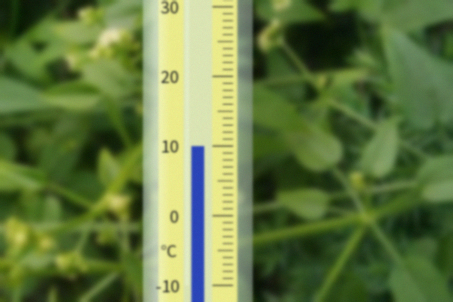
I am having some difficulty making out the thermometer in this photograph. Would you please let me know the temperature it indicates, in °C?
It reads 10 °C
